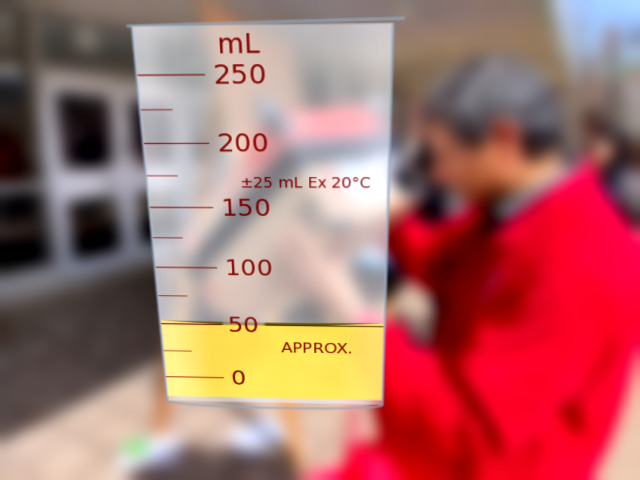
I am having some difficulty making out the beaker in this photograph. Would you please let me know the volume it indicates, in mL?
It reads 50 mL
